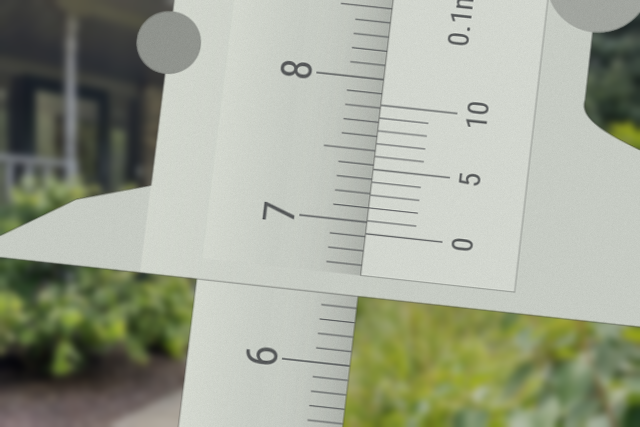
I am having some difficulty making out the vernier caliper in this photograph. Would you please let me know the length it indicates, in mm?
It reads 69.2 mm
